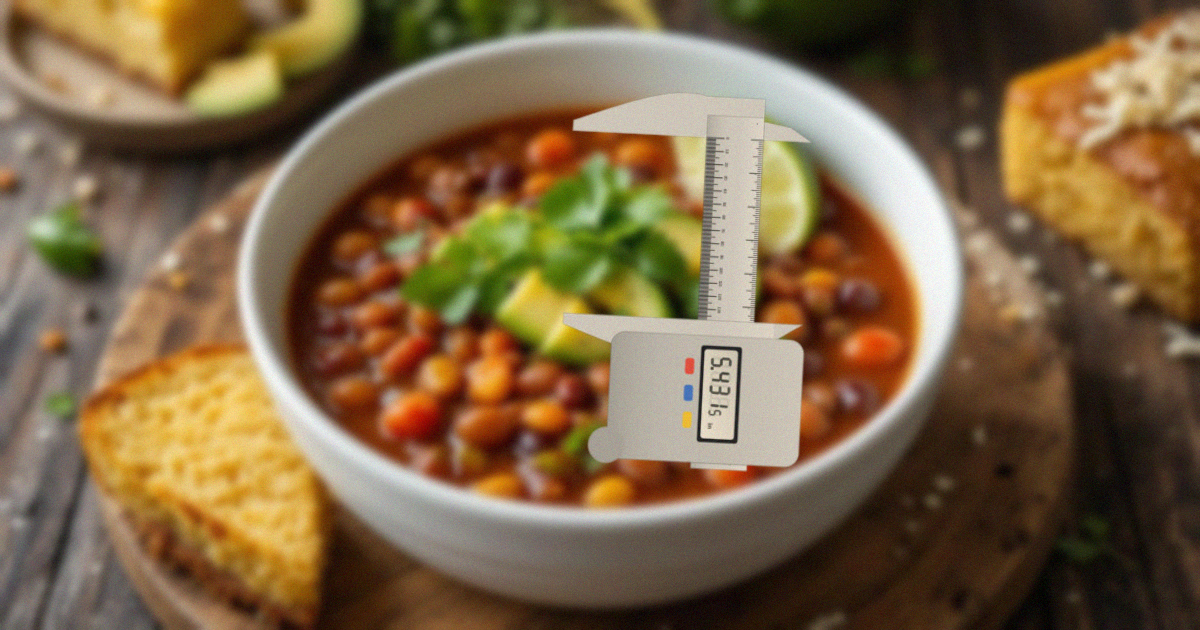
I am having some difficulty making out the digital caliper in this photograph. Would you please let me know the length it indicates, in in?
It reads 5.4315 in
